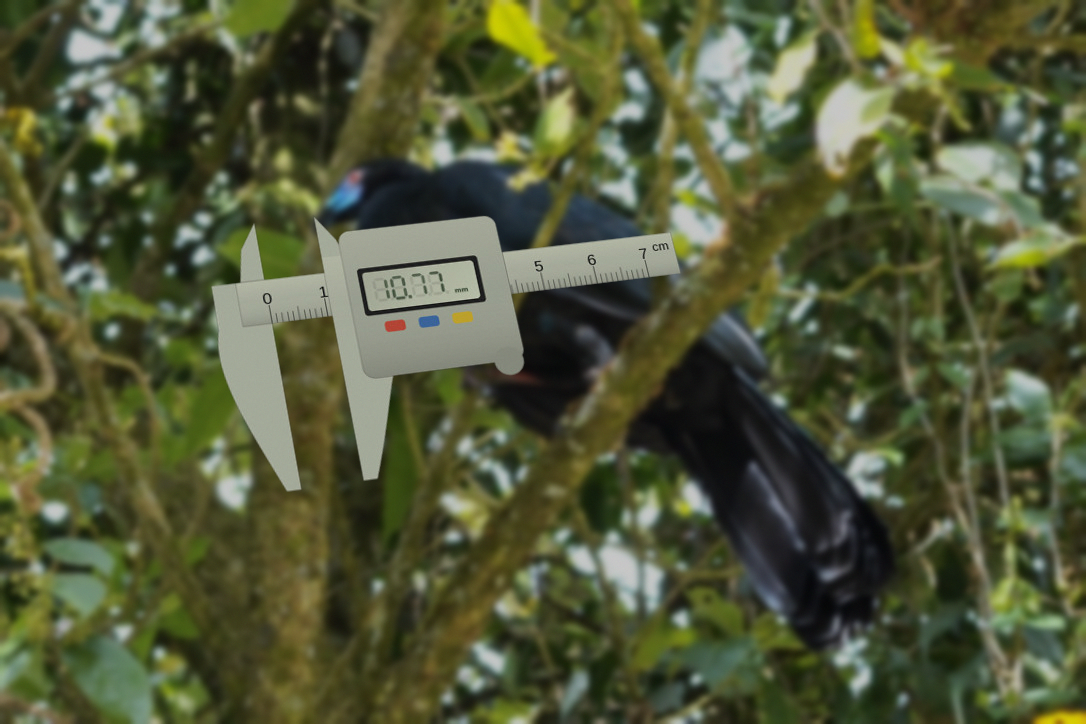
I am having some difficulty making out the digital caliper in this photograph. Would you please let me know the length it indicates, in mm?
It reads 10.77 mm
